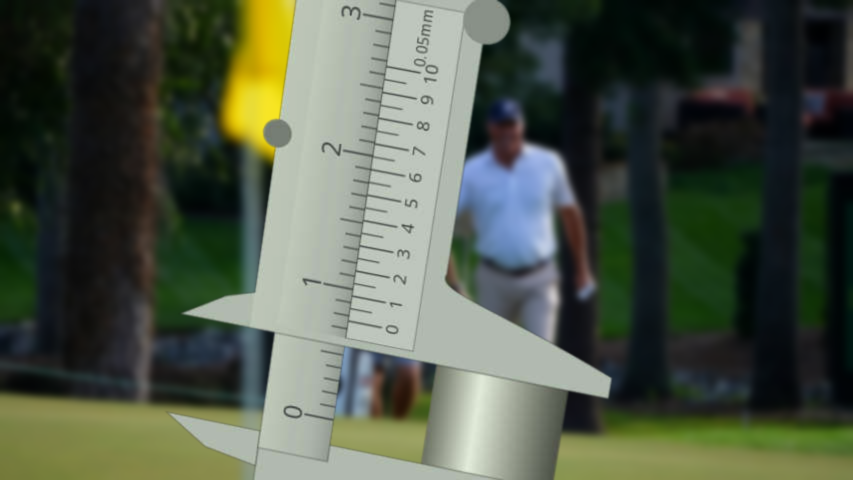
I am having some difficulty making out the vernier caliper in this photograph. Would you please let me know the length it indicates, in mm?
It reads 7.6 mm
